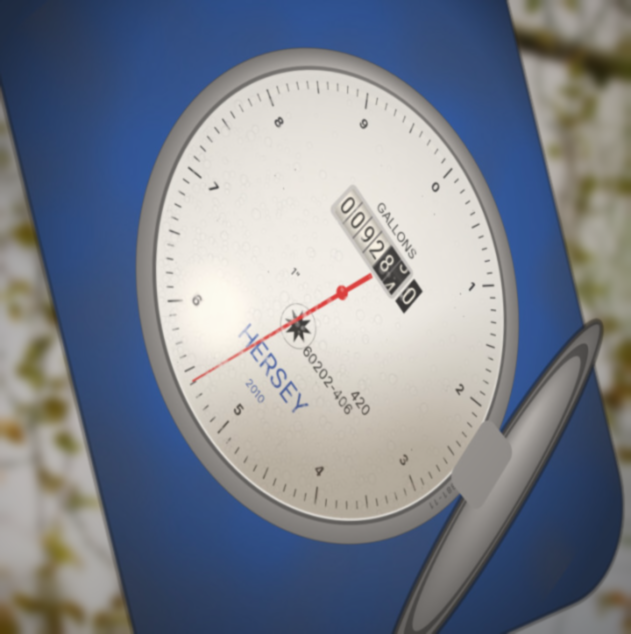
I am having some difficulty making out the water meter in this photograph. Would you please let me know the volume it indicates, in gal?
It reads 92835.4 gal
